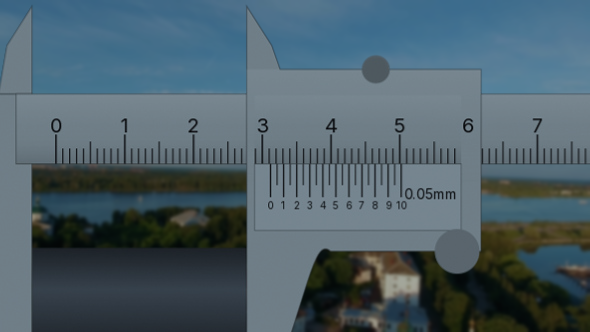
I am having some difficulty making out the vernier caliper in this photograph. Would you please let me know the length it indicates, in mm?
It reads 31.2 mm
